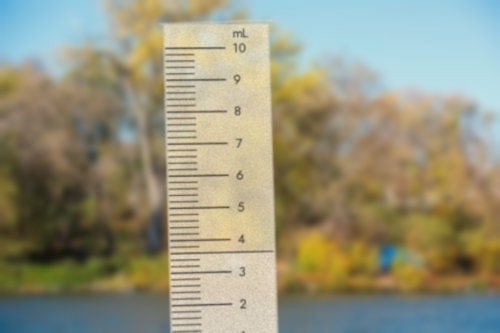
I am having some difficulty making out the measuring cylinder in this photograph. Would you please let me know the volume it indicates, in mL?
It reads 3.6 mL
